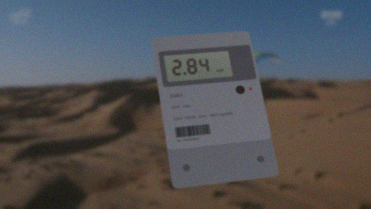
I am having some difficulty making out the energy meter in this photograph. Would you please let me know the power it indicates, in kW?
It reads 2.84 kW
